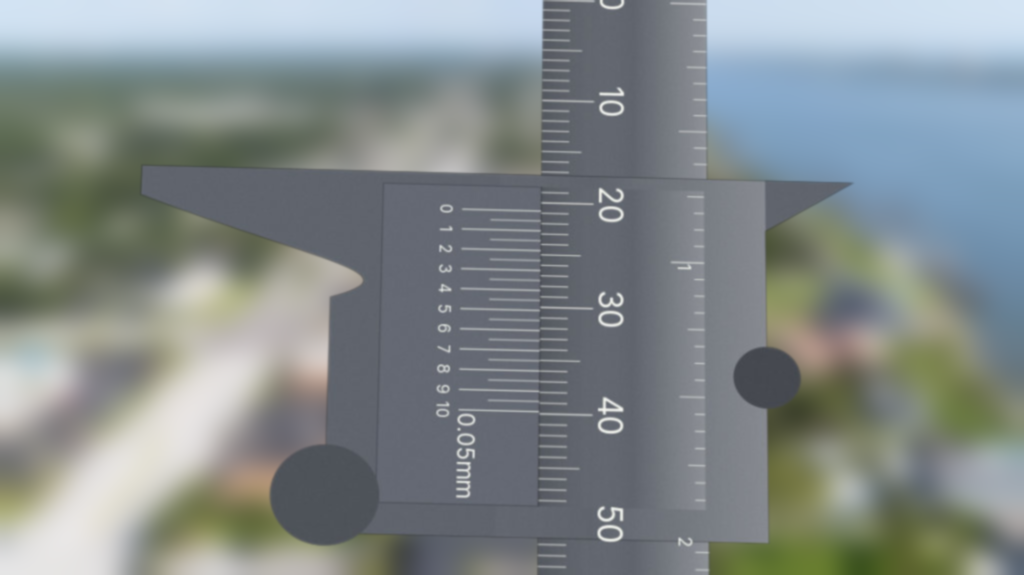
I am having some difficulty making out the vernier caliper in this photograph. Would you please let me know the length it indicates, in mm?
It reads 20.8 mm
